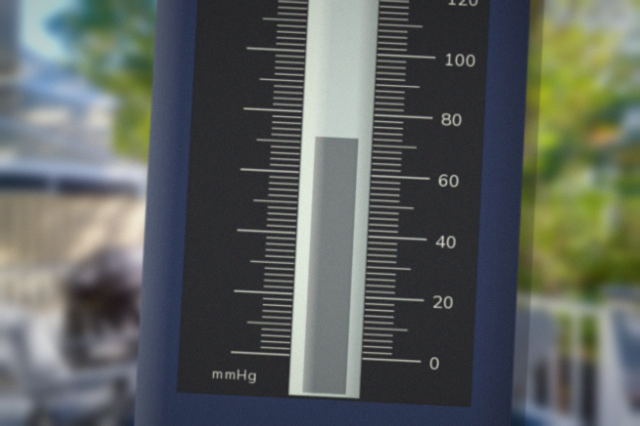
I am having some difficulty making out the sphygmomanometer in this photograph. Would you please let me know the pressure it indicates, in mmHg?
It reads 72 mmHg
